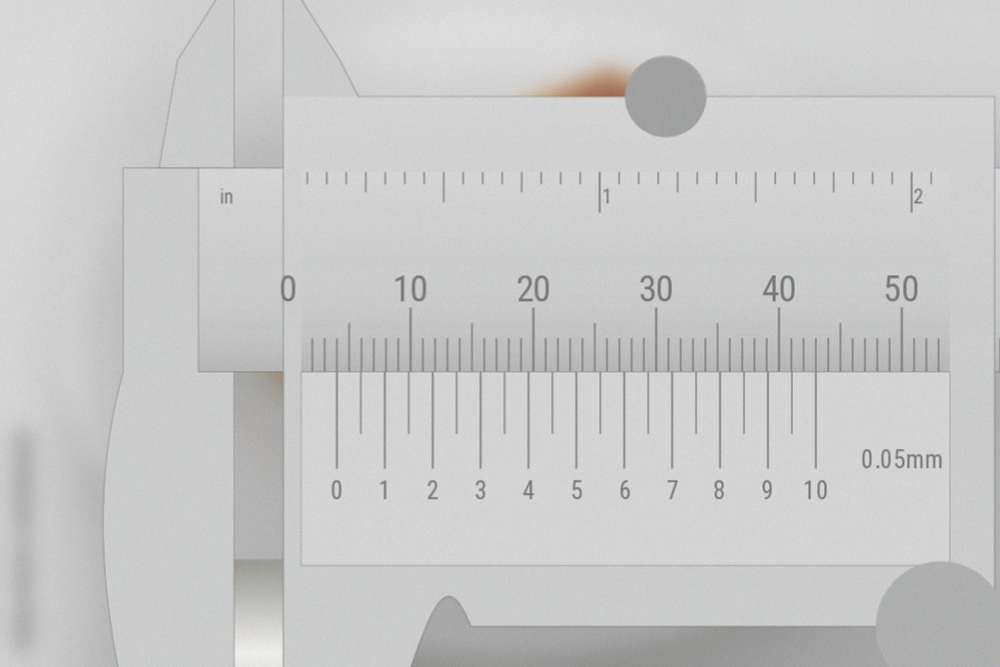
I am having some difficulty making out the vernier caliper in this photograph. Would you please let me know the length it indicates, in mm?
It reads 4.0 mm
